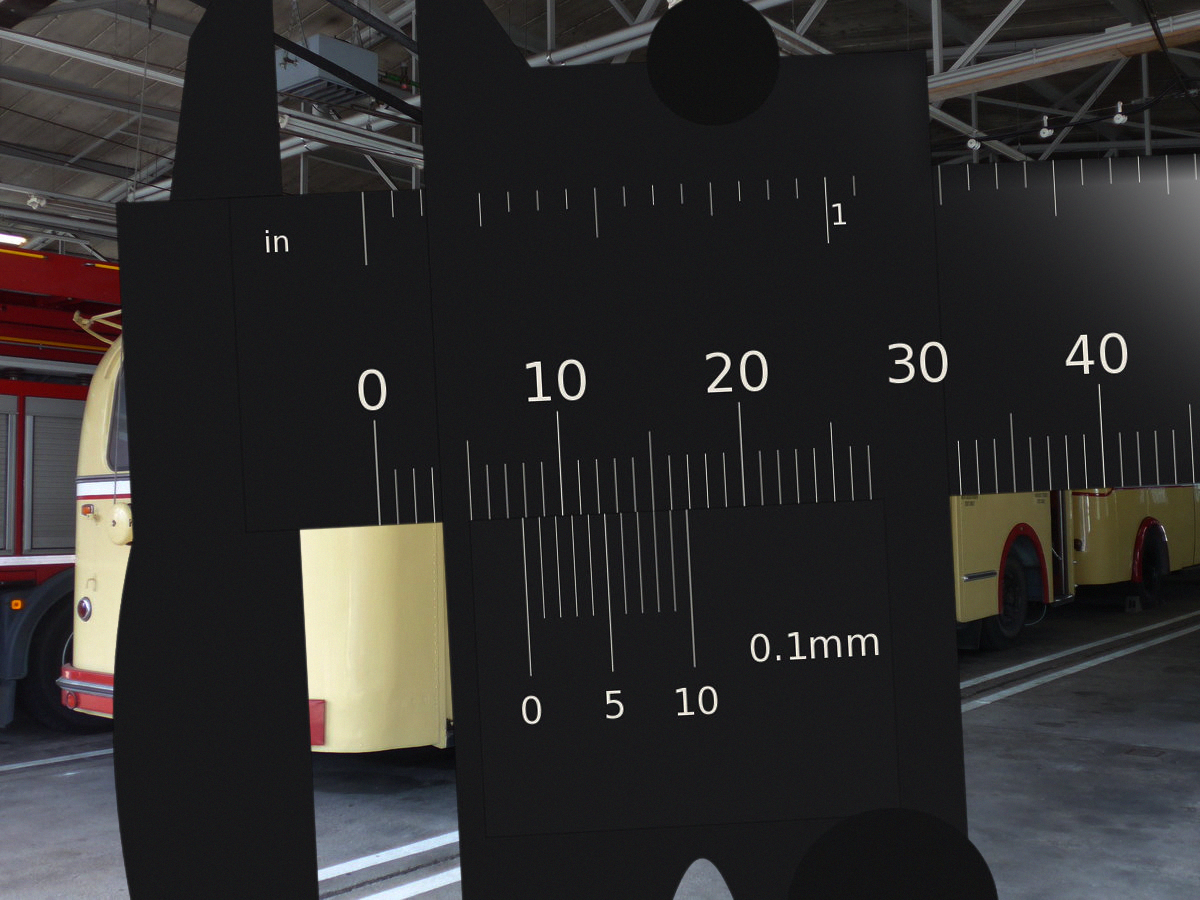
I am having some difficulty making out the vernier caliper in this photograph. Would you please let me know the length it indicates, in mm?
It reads 7.8 mm
